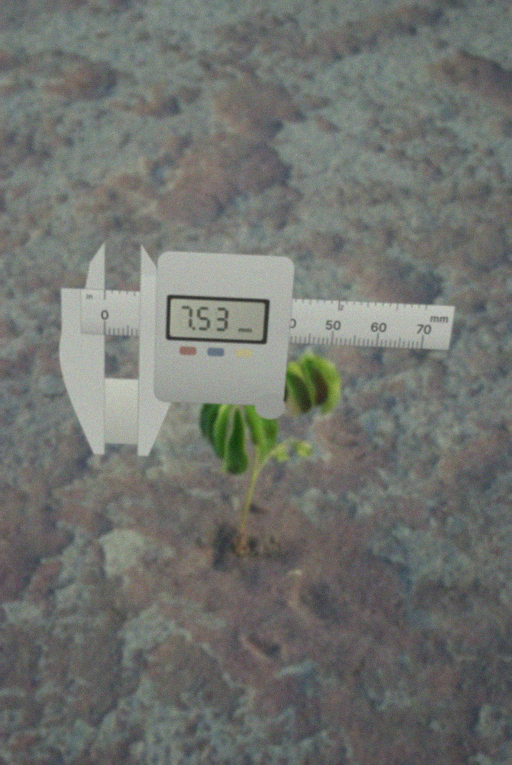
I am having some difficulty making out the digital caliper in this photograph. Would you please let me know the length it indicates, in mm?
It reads 7.53 mm
